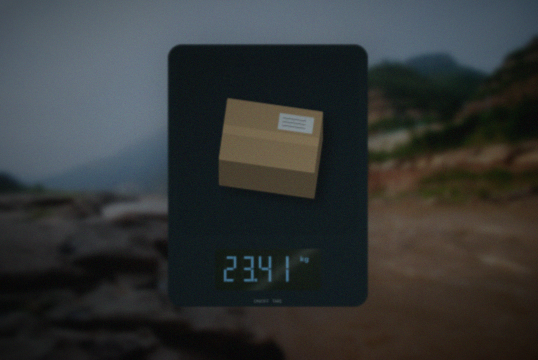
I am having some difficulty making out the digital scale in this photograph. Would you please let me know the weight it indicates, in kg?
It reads 23.41 kg
